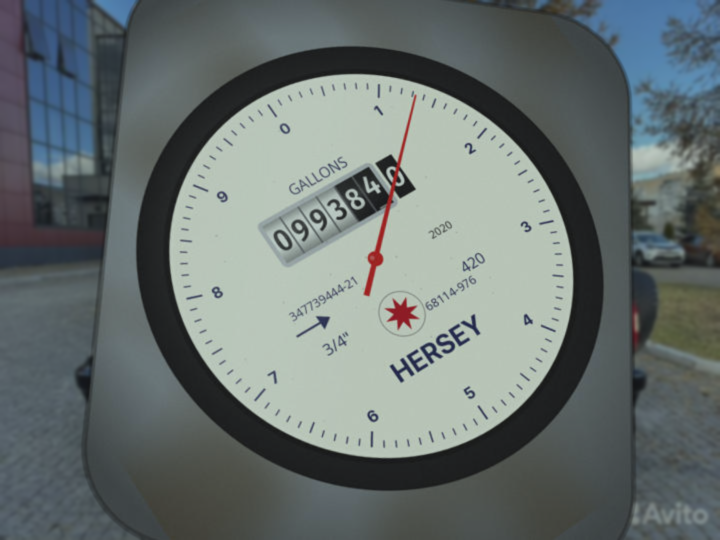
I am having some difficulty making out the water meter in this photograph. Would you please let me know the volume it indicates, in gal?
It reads 993841.3 gal
